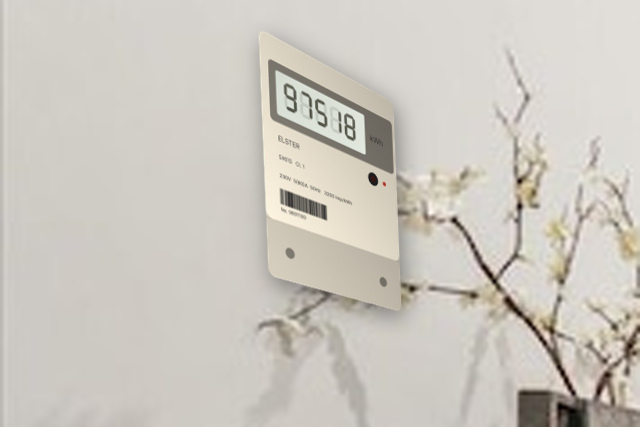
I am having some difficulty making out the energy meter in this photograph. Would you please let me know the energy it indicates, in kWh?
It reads 97518 kWh
